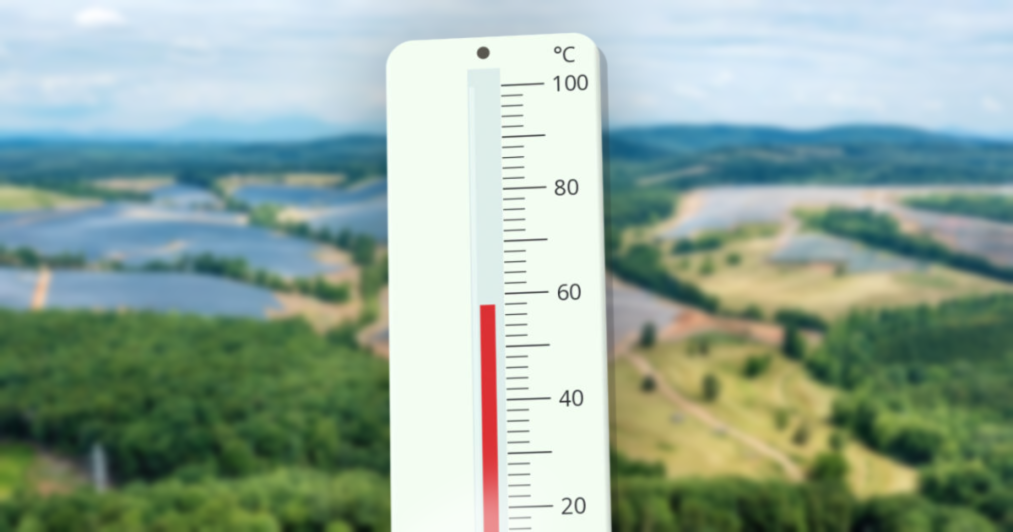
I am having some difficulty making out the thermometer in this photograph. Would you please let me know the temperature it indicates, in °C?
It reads 58 °C
